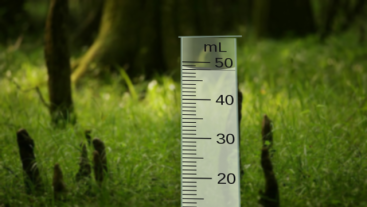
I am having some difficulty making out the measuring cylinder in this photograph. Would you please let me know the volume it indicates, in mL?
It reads 48 mL
